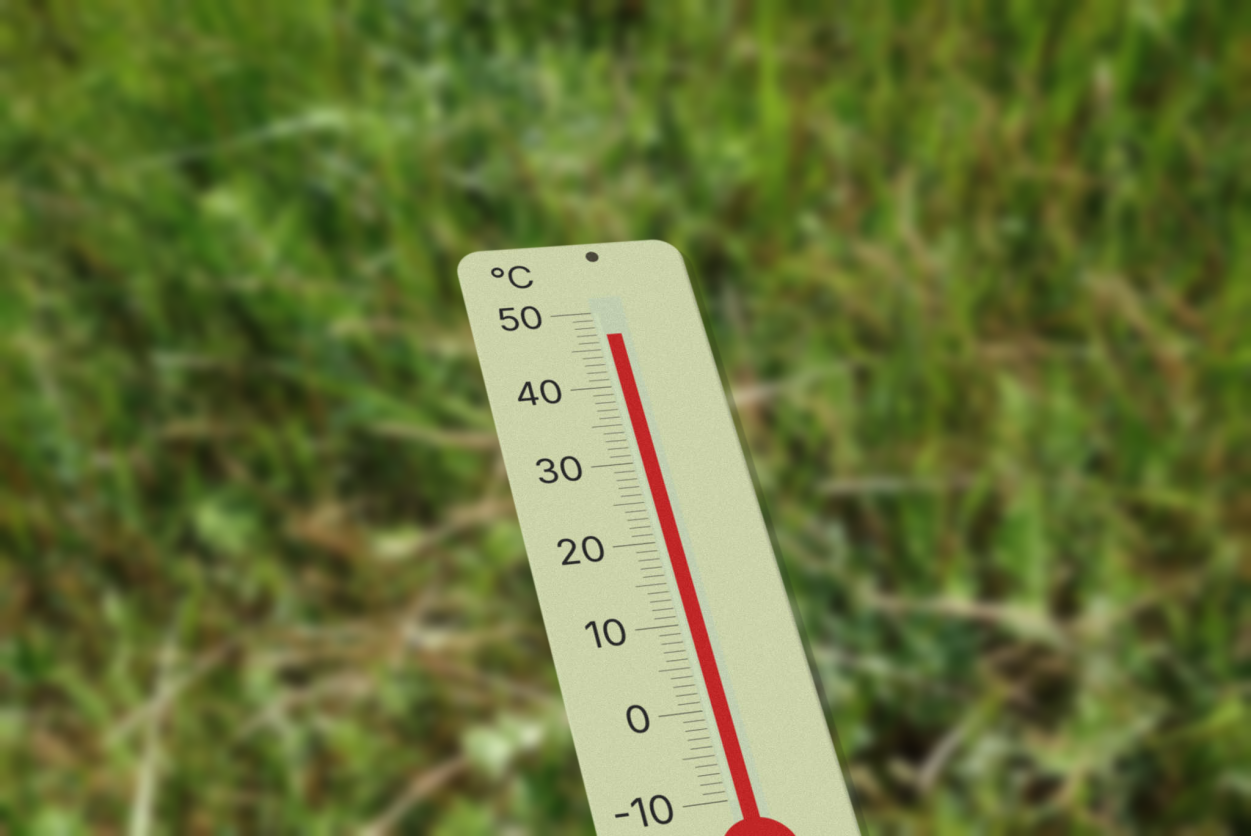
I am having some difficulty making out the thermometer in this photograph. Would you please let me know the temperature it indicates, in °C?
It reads 47 °C
